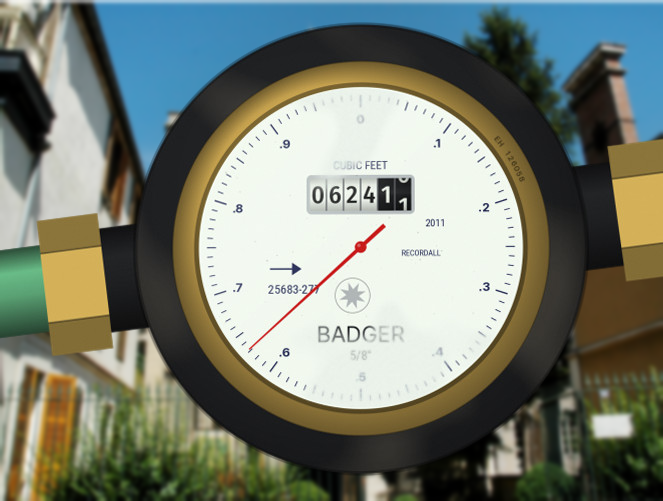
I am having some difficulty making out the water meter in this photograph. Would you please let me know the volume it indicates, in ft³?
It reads 62410.63 ft³
